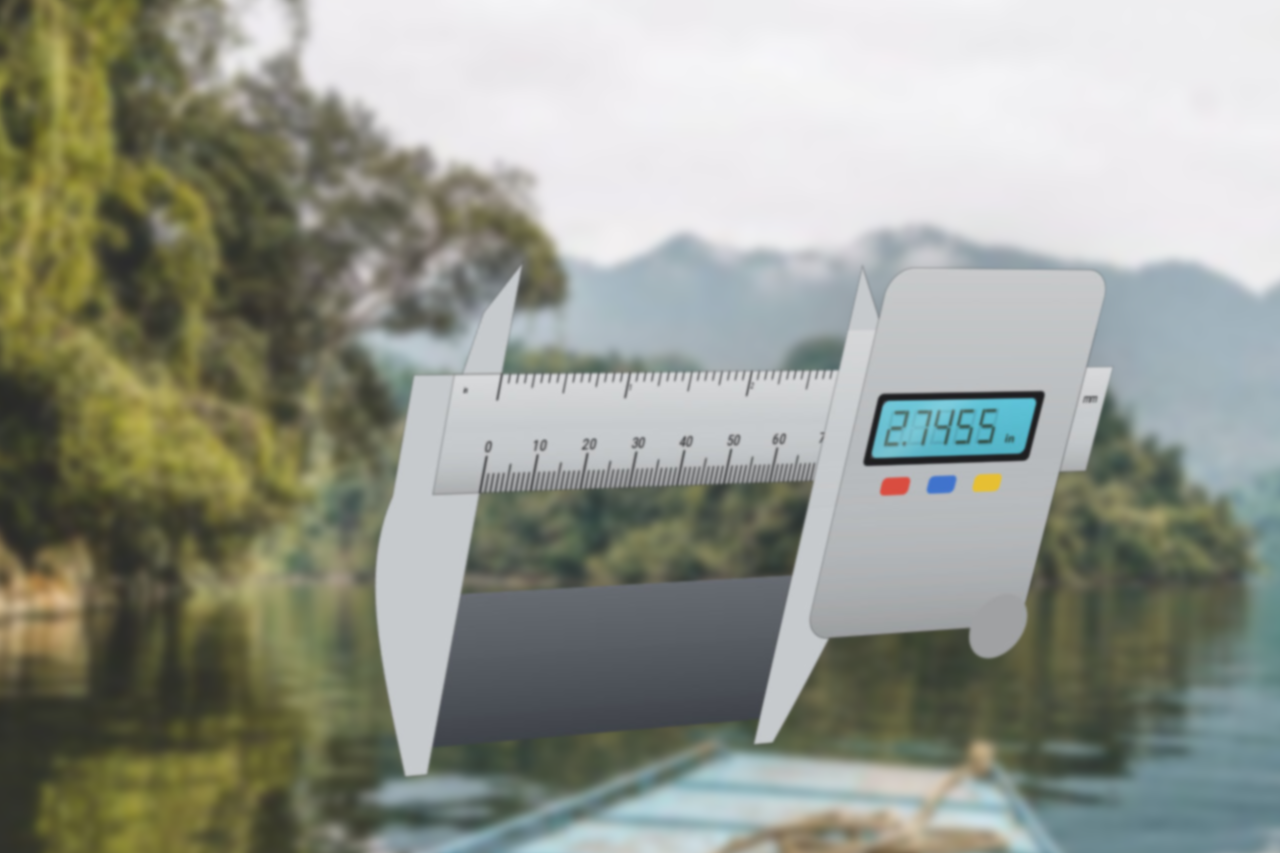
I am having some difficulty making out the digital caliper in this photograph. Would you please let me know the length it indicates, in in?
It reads 2.7455 in
